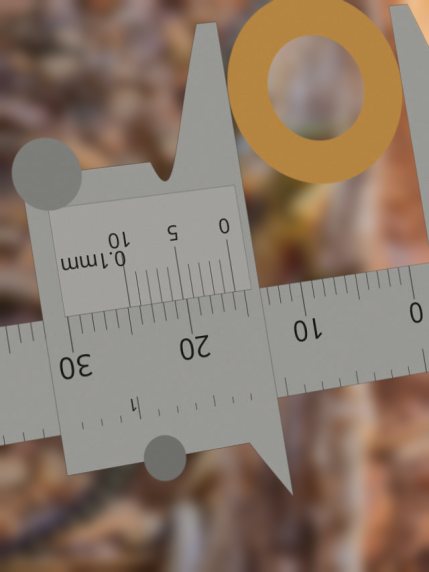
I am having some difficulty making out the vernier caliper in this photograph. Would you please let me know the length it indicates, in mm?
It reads 15.8 mm
